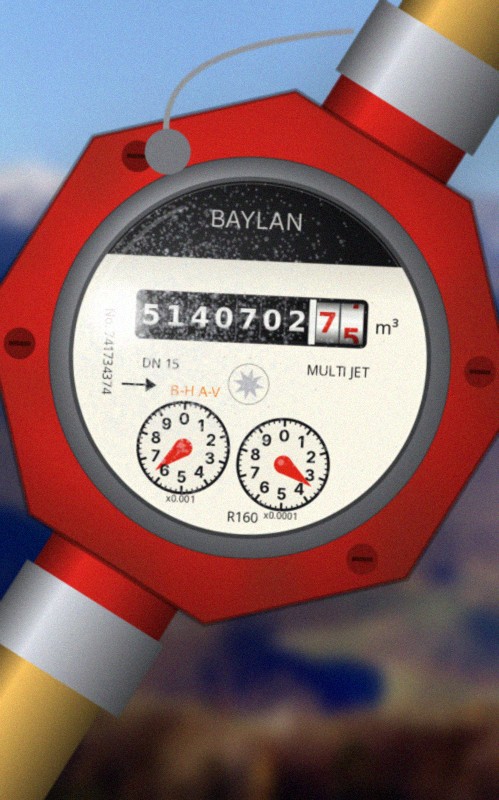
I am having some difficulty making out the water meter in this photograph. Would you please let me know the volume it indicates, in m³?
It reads 5140702.7463 m³
